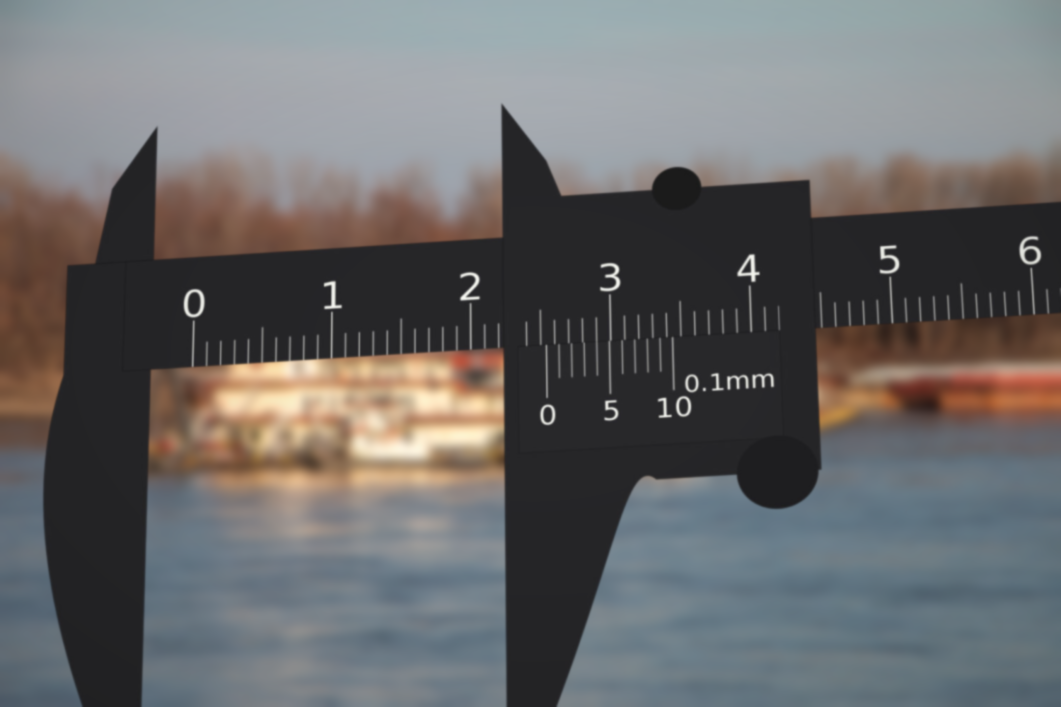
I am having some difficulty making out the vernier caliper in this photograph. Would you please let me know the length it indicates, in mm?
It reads 25.4 mm
